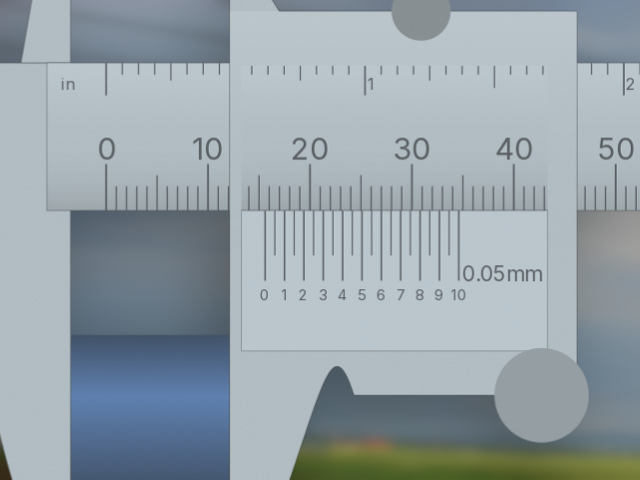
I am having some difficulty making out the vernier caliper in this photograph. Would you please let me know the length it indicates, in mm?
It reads 15.6 mm
